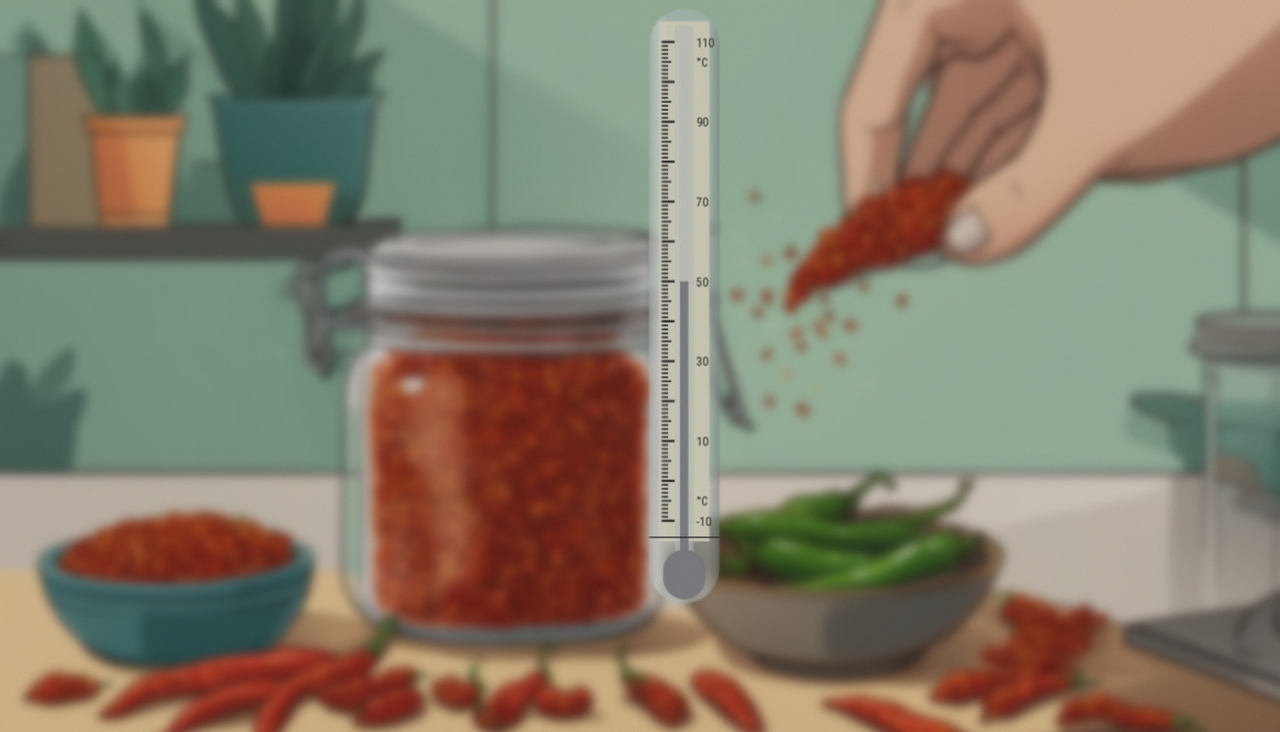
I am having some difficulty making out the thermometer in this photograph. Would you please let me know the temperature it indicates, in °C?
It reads 50 °C
